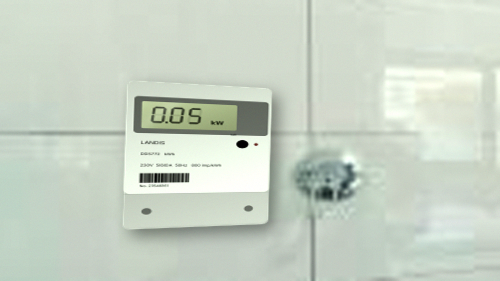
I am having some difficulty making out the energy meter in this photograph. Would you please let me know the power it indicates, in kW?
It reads 0.05 kW
